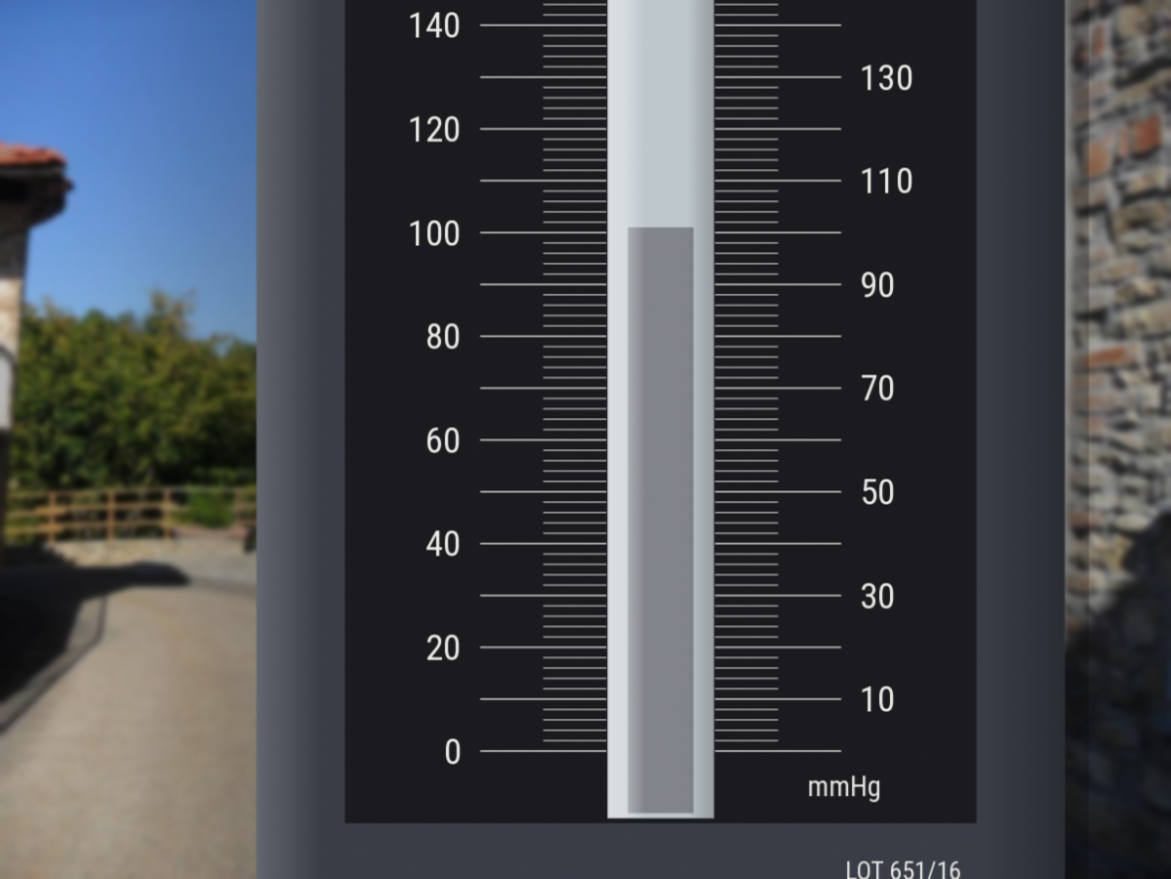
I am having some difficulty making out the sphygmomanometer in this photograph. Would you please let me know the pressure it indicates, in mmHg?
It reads 101 mmHg
